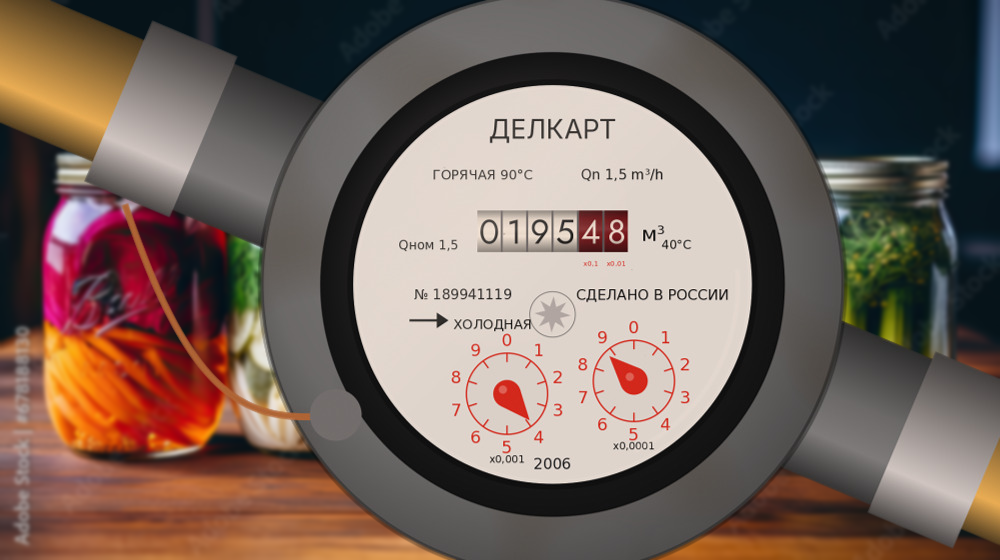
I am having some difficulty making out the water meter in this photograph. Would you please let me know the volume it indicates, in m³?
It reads 195.4838 m³
